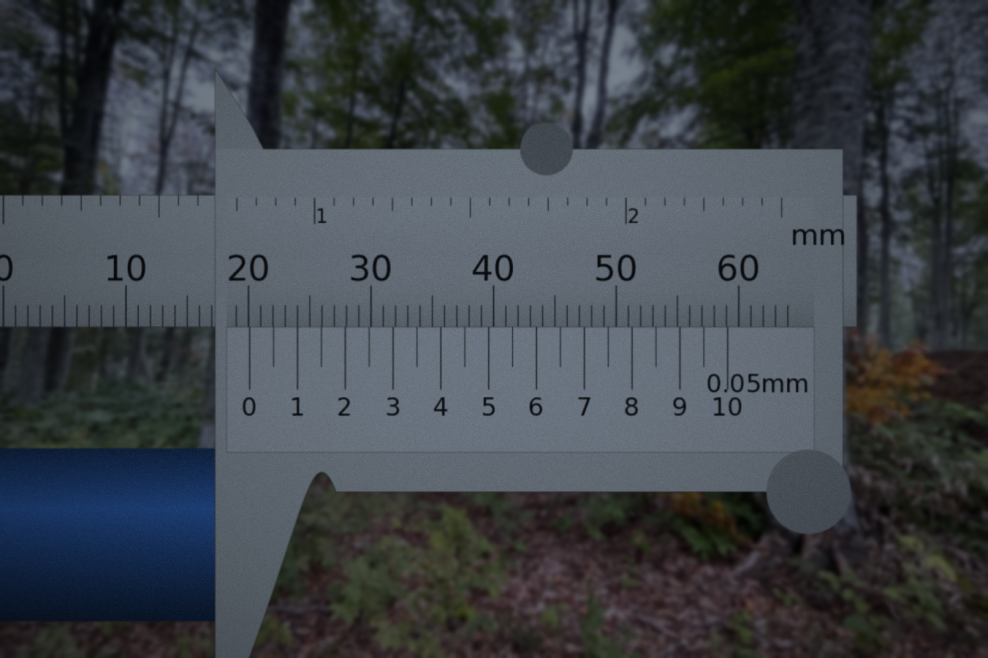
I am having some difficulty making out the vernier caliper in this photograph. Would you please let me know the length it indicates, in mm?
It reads 20.1 mm
